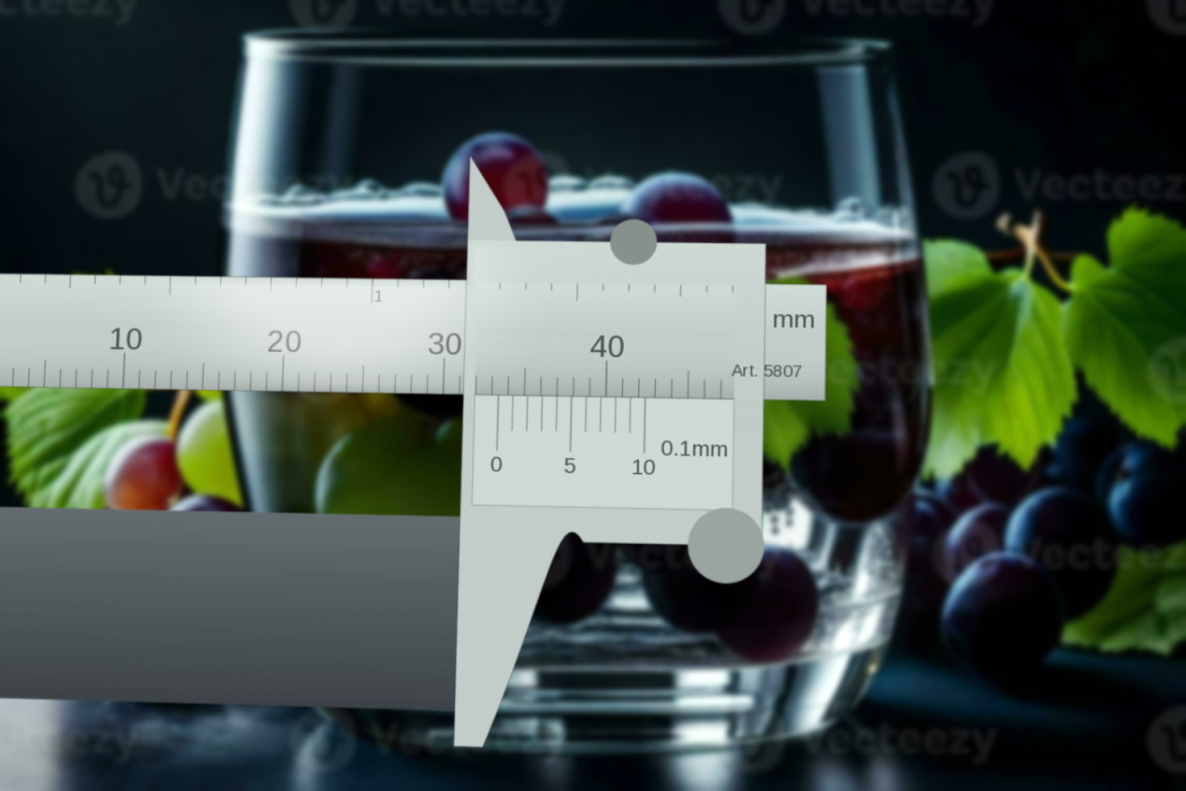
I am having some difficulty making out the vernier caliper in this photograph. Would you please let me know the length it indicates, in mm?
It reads 33.4 mm
